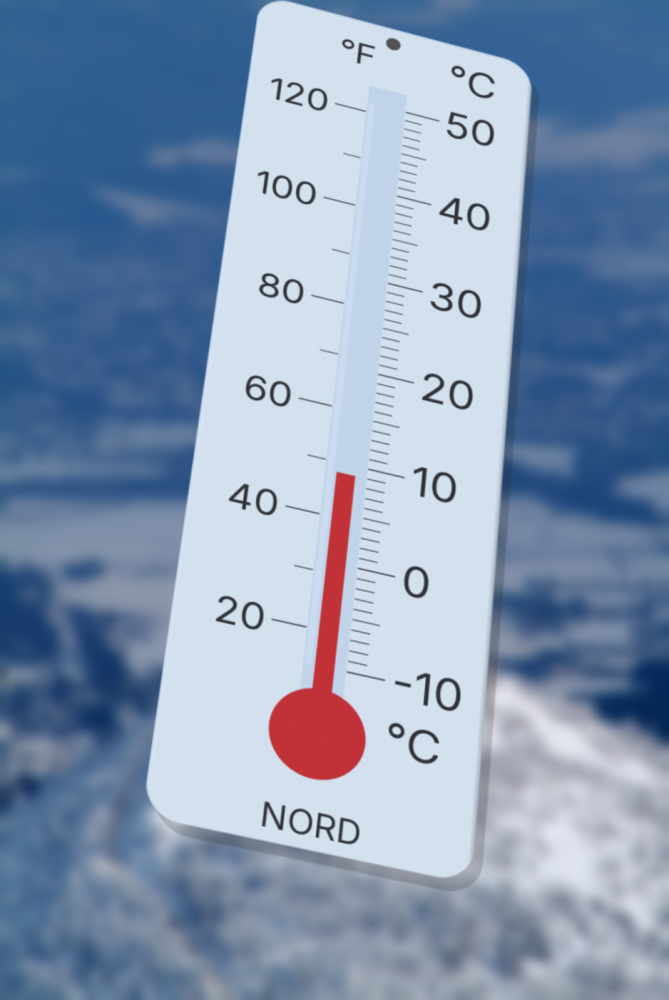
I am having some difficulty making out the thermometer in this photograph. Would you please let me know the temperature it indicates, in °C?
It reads 9 °C
